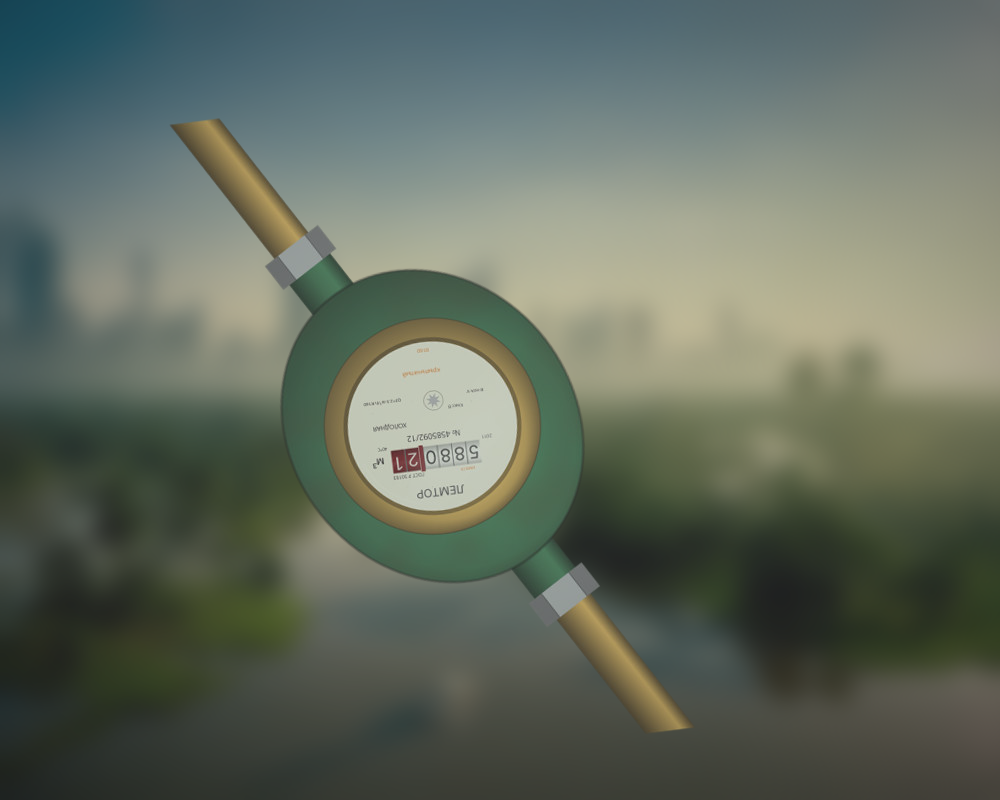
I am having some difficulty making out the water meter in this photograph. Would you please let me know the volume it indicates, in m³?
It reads 5880.21 m³
